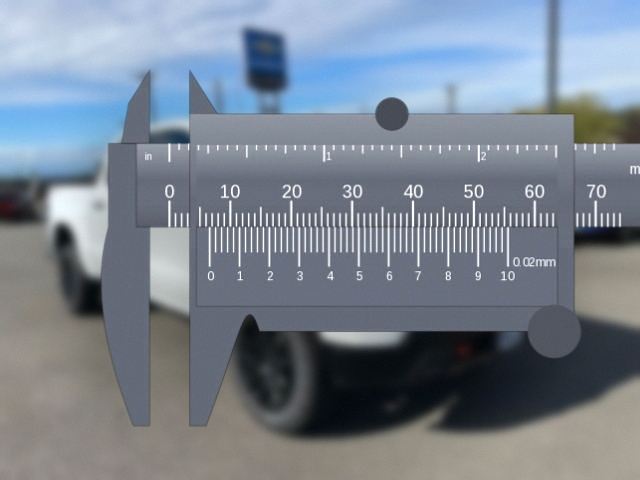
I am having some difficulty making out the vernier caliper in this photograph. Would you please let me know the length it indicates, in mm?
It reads 6.6 mm
